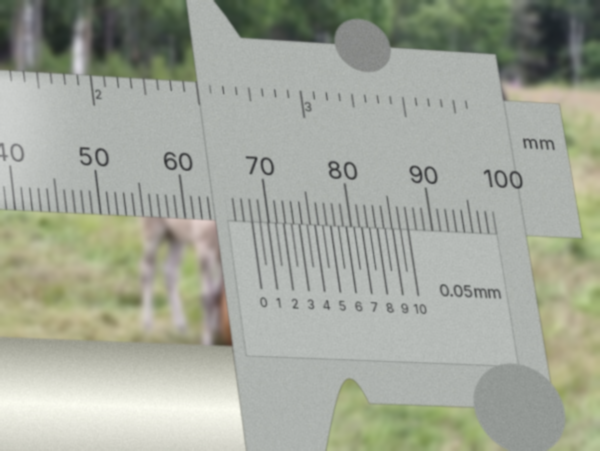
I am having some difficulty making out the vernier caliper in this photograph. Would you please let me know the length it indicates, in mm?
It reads 68.0 mm
